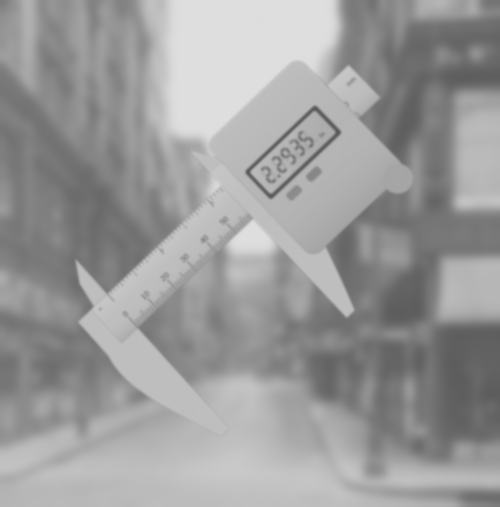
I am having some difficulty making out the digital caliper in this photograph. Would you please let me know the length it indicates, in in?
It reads 2.2935 in
